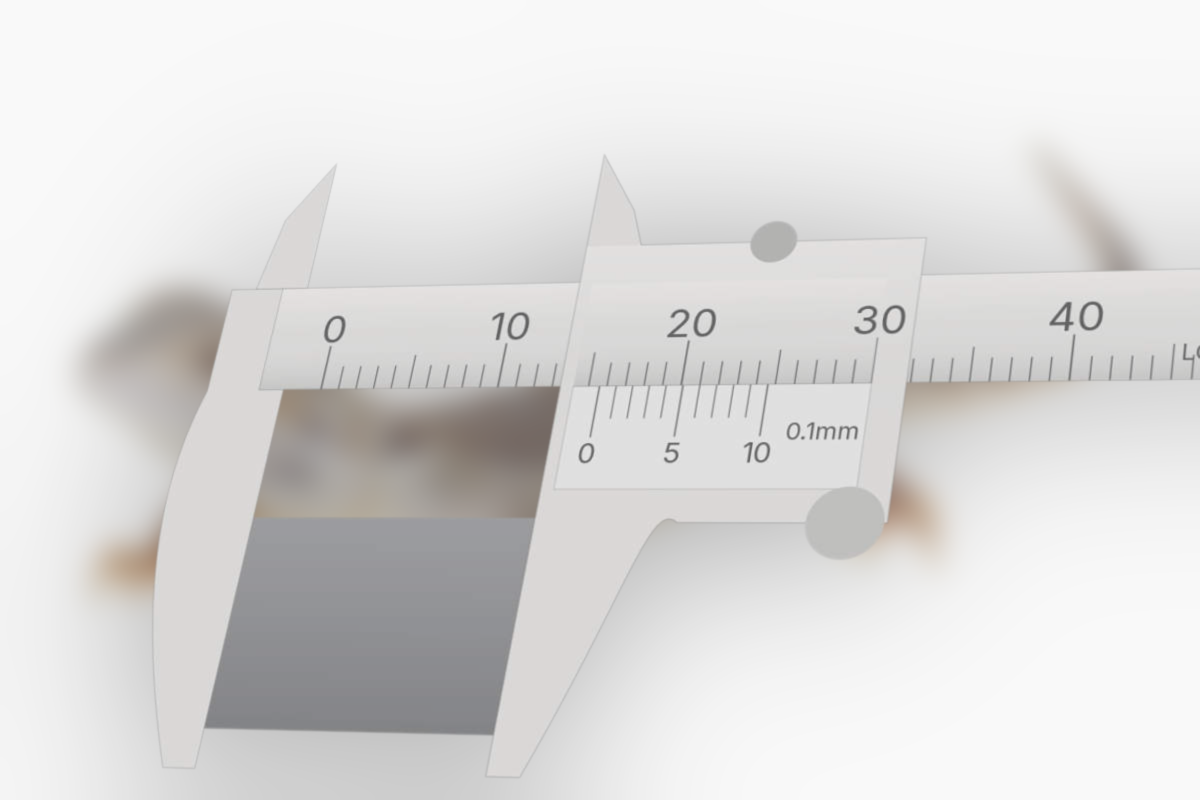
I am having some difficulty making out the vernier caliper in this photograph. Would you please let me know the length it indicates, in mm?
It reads 15.6 mm
